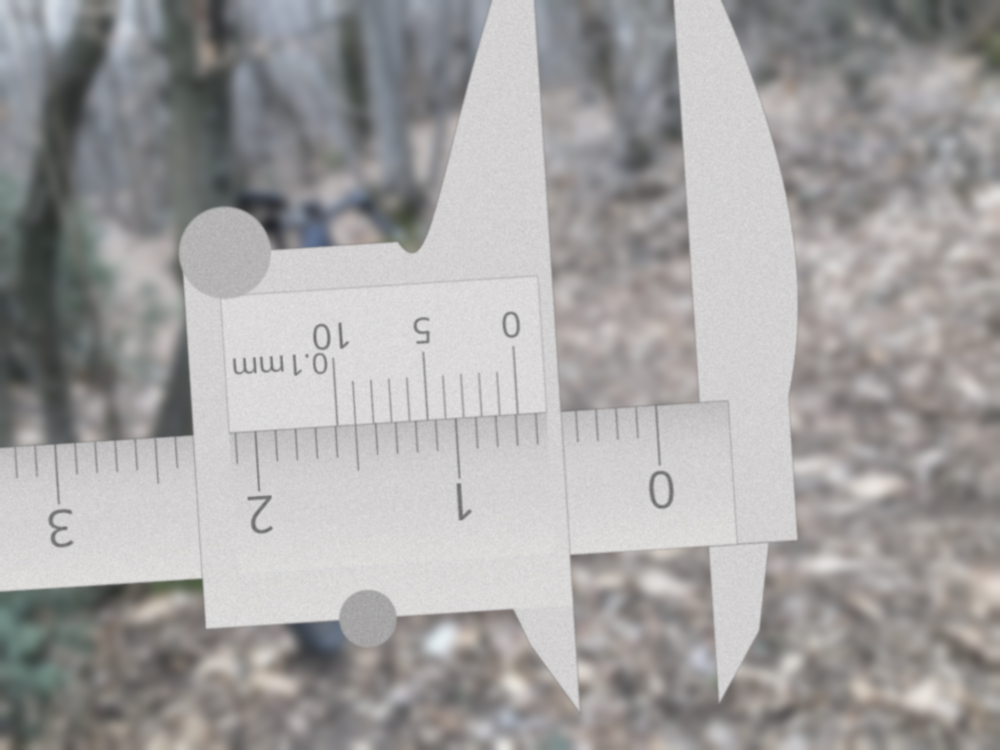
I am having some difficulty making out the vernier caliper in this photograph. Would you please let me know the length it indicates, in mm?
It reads 6.9 mm
